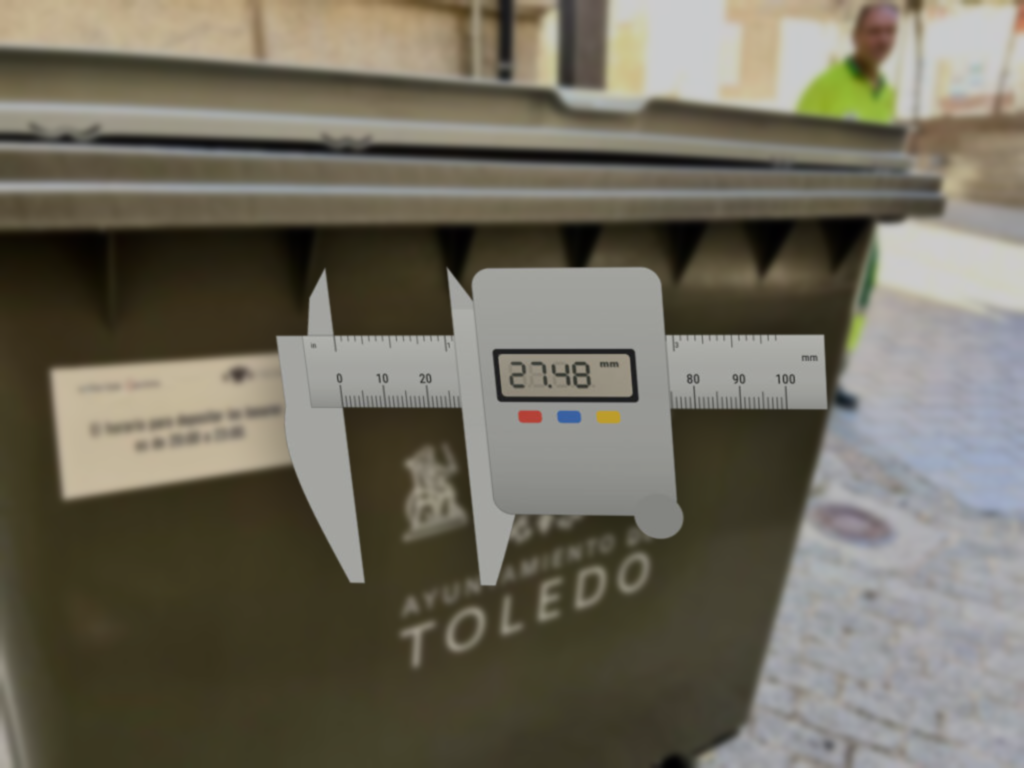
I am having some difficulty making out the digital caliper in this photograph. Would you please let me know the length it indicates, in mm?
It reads 27.48 mm
